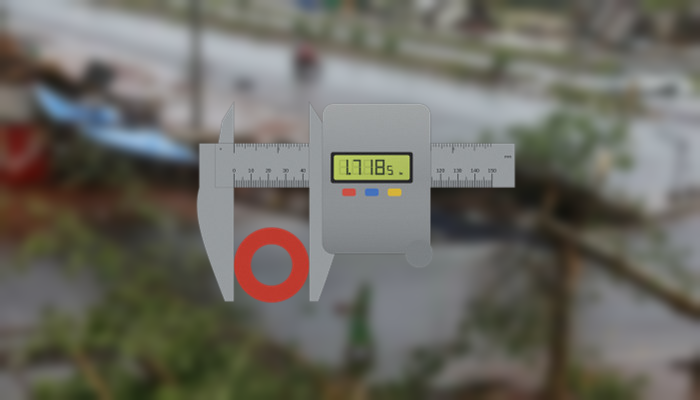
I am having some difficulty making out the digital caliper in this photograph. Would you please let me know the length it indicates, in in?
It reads 1.7185 in
